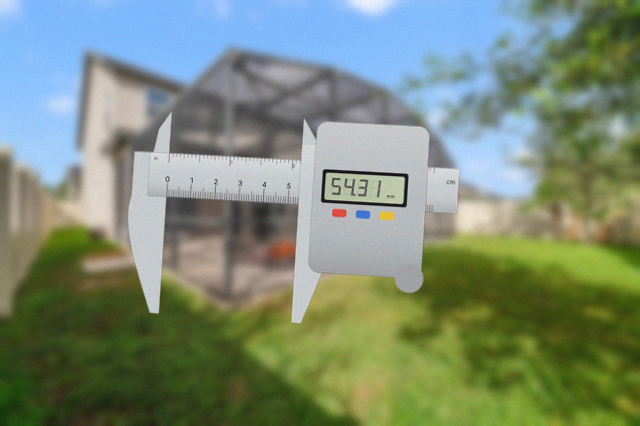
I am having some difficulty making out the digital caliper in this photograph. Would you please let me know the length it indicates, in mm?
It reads 54.31 mm
